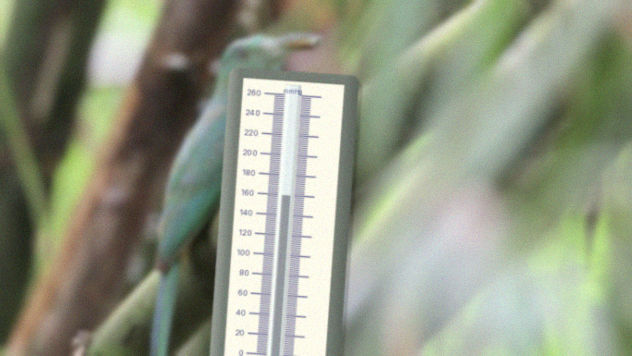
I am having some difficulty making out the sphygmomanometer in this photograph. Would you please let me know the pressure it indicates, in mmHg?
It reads 160 mmHg
